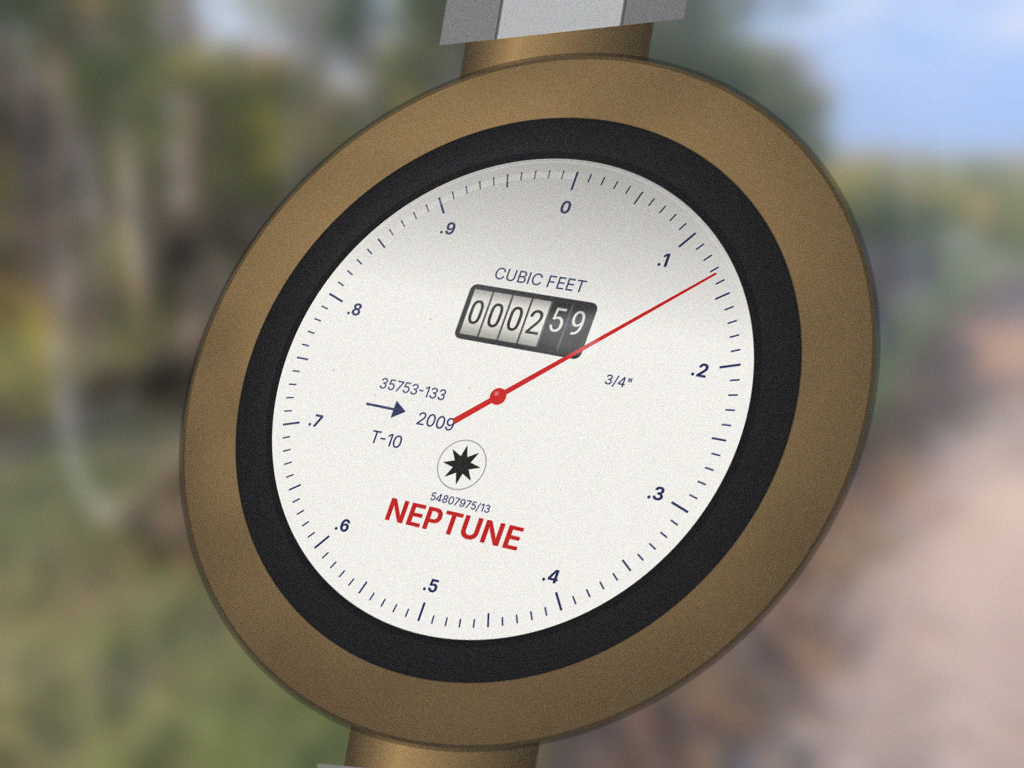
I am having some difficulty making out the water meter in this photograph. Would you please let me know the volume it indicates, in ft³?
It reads 259.13 ft³
